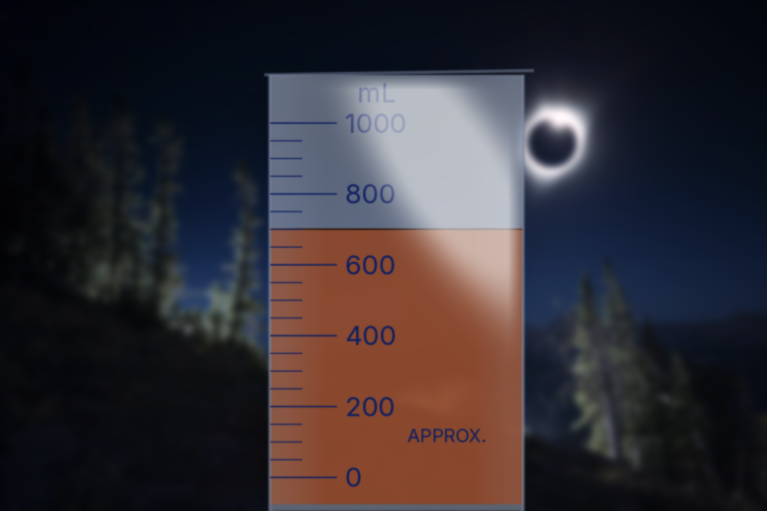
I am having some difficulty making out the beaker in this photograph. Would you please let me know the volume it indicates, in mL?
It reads 700 mL
